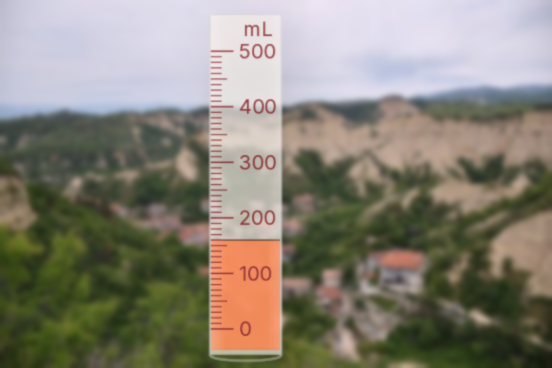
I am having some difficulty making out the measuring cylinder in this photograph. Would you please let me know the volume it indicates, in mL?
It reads 160 mL
